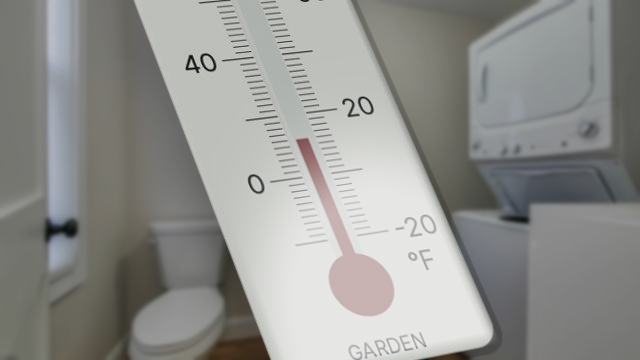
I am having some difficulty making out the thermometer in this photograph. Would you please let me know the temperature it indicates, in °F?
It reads 12 °F
